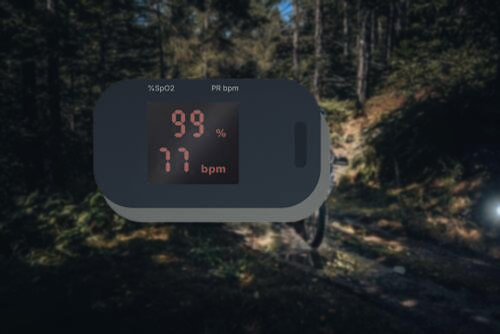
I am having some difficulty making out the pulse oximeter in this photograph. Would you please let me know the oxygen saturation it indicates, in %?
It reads 99 %
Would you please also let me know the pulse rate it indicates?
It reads 77 bpm
